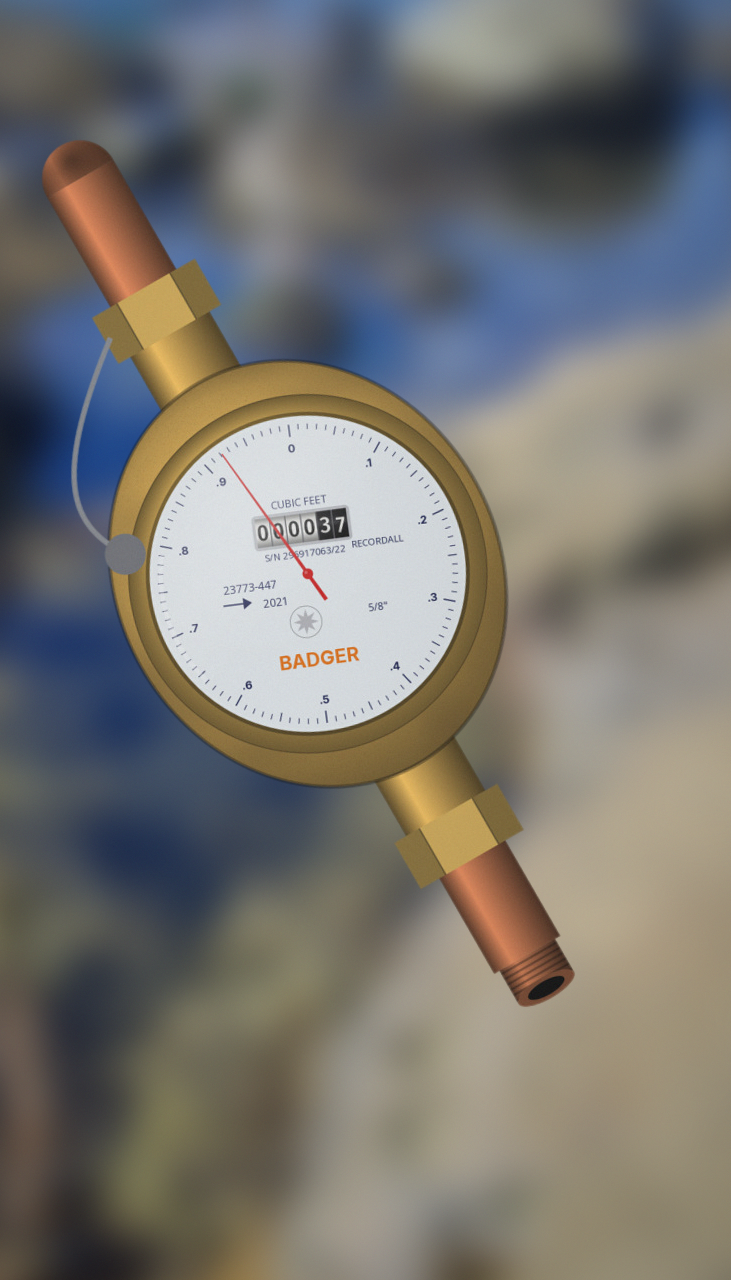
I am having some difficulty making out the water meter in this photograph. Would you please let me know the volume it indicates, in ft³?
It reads 36.92 ft³
